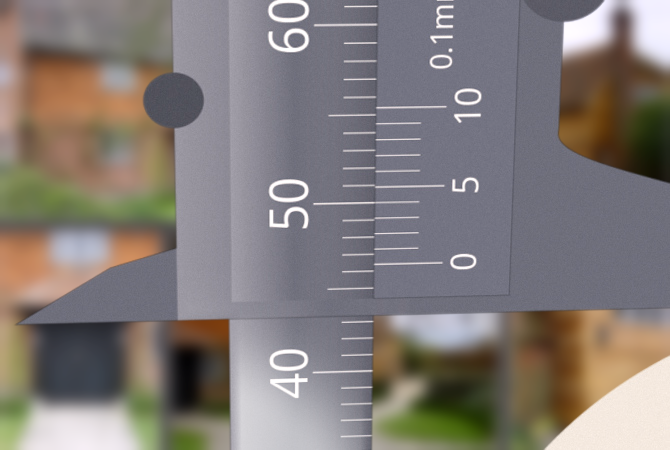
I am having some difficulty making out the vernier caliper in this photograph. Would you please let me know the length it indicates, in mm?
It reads 46.4 mm
